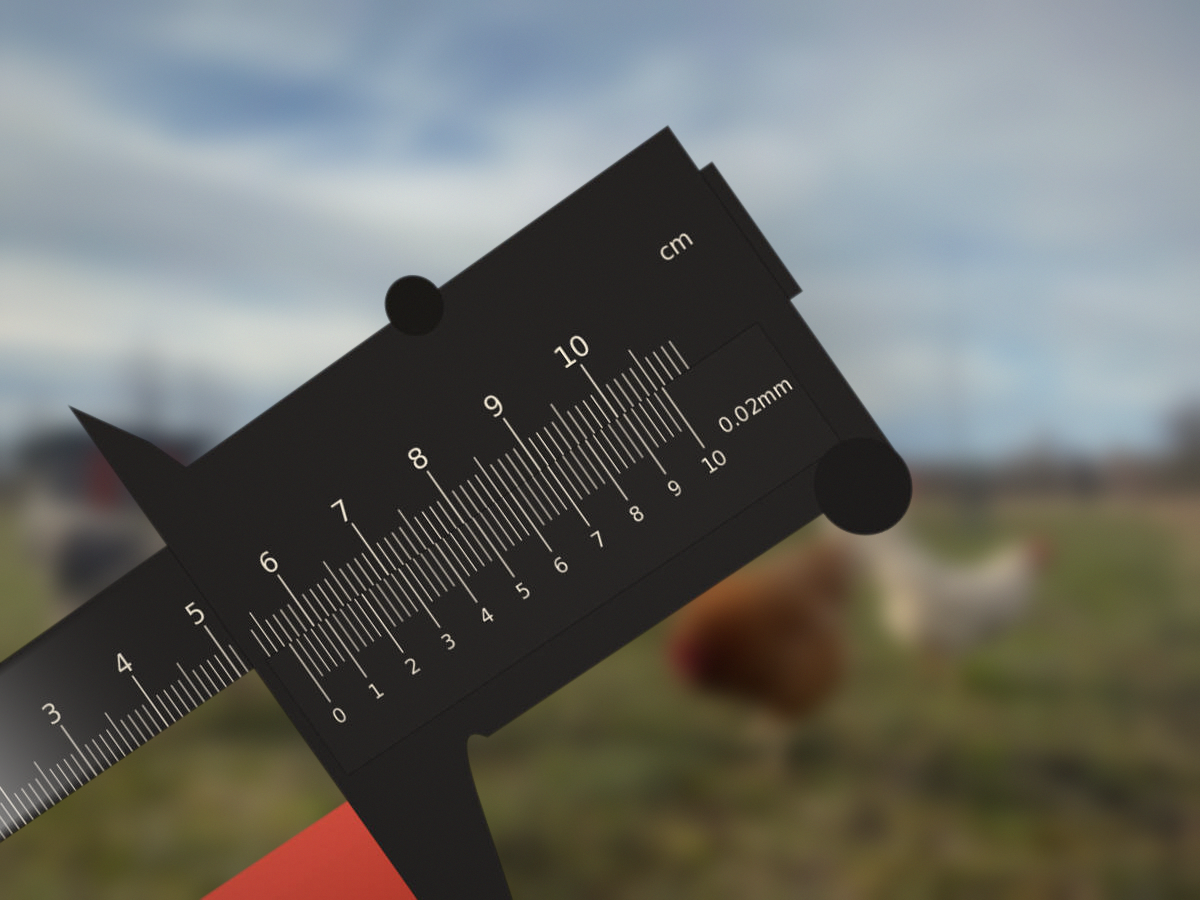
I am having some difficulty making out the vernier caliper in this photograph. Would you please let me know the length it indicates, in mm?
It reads 56.6 mm
